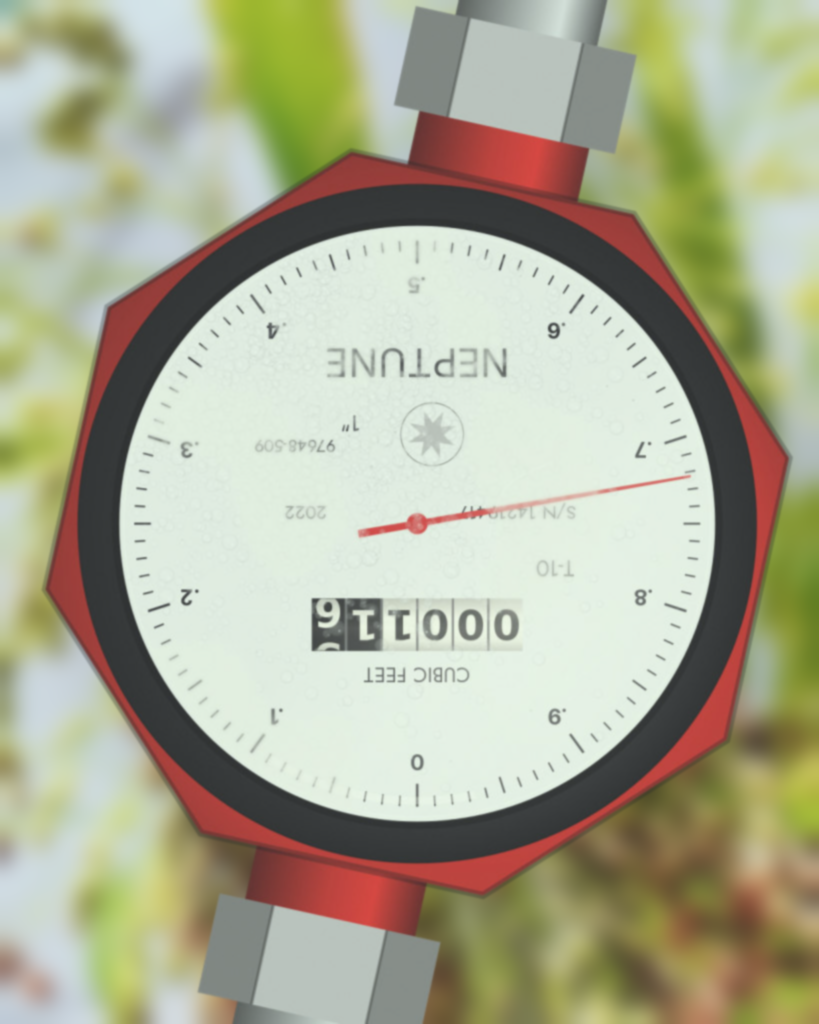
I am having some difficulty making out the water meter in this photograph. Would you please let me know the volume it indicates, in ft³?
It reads 115.72 ft³
